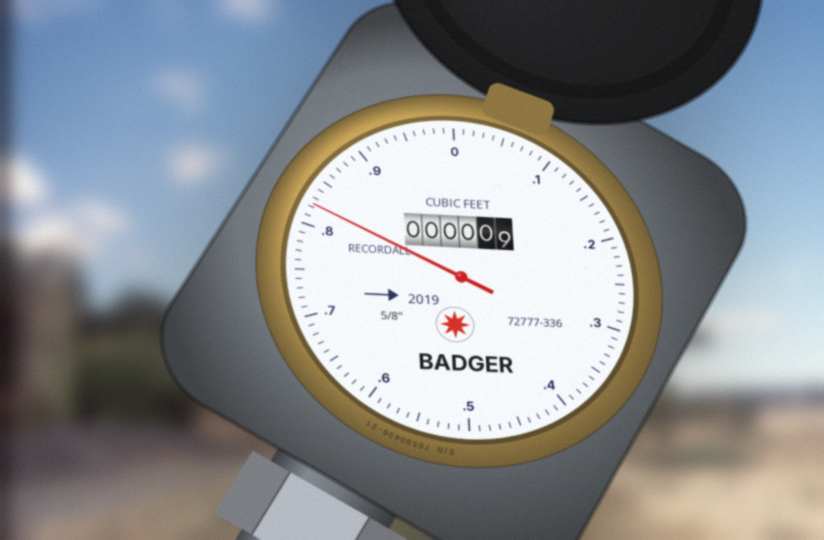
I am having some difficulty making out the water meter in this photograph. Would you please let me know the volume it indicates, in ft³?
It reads 8.82 ft³
